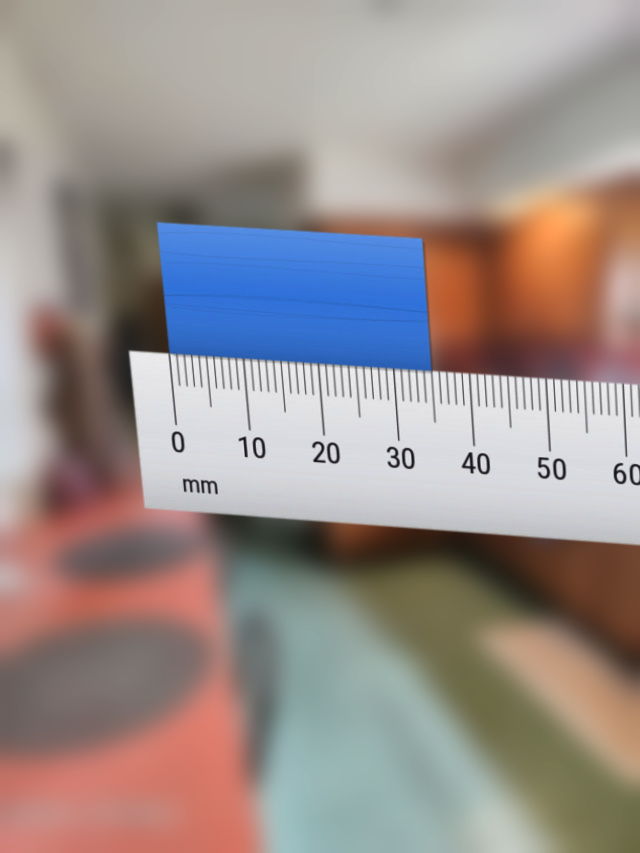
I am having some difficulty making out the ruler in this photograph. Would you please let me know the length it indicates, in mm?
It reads 35 mm
